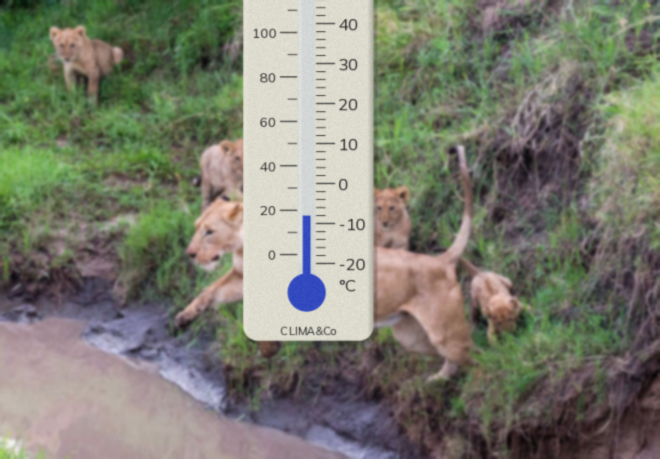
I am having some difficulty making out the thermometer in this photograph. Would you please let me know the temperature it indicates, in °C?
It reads -8 °C
